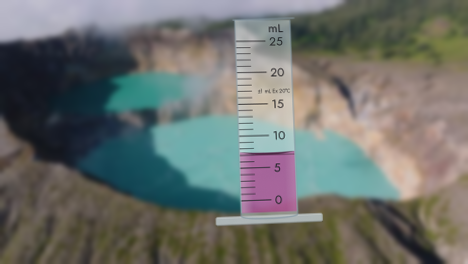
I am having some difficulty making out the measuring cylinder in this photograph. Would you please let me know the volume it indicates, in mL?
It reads 7 mL
